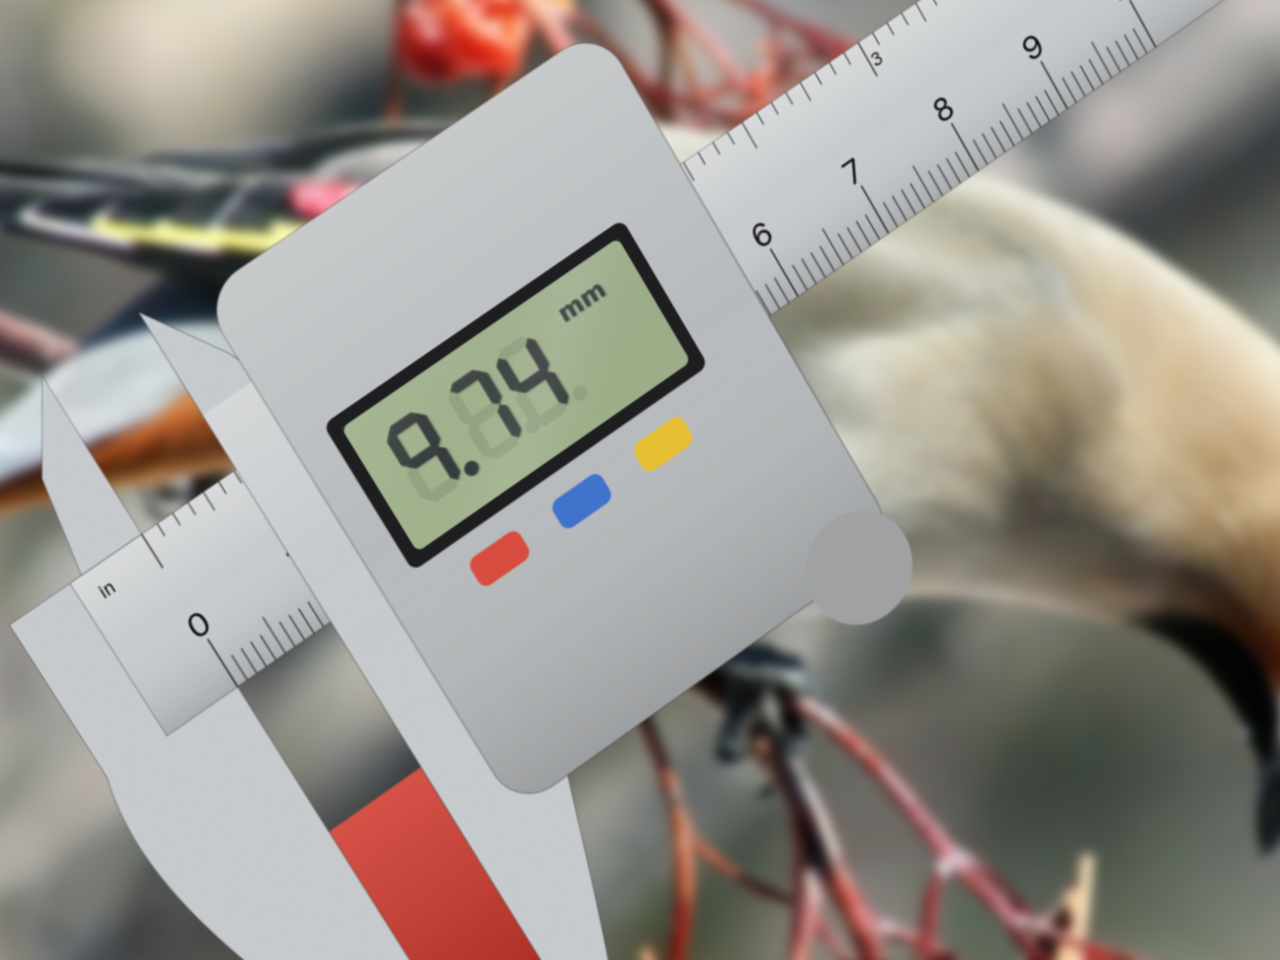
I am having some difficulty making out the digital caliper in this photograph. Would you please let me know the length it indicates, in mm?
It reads 9.74 mm
